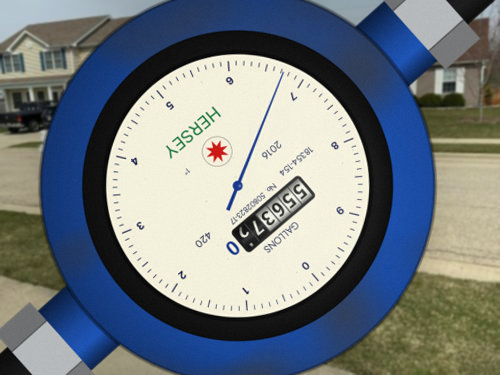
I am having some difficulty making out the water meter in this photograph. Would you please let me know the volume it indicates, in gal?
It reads 5563716.7 gal
